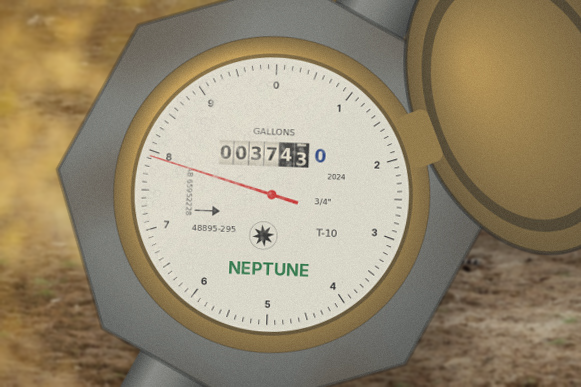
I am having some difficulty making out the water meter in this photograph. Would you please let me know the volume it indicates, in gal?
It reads 37427.9 gal
